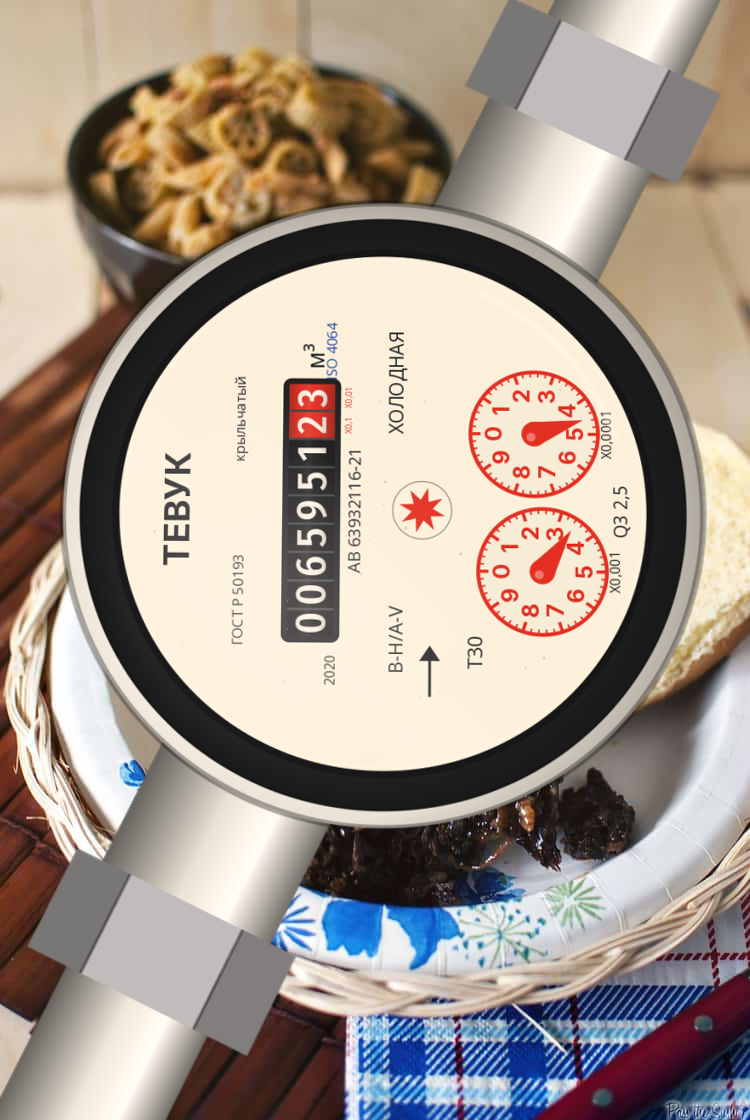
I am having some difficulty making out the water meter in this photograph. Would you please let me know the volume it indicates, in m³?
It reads 65951.2334 m³
